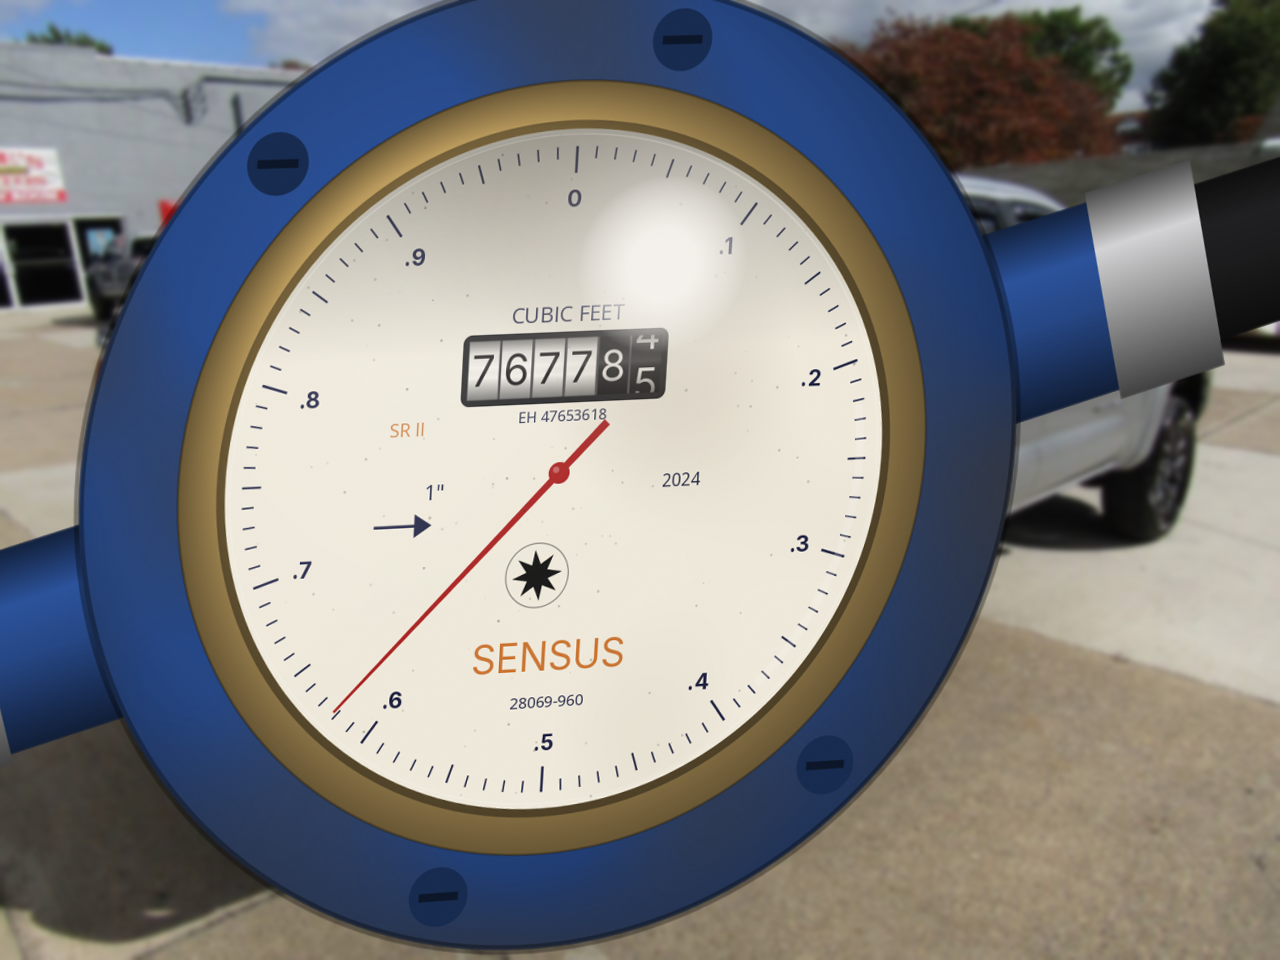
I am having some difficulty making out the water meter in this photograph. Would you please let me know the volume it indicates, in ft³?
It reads 767784.62 ft³
